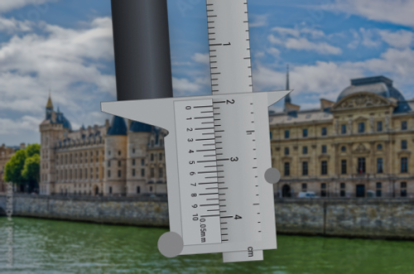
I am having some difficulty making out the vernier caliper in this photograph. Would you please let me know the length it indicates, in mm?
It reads 20.6 mm
